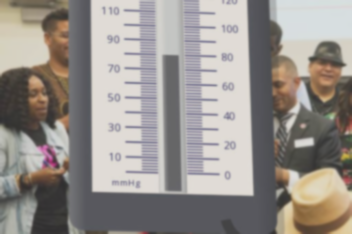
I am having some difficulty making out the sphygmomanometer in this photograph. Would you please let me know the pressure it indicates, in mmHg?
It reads 80 mmHg
